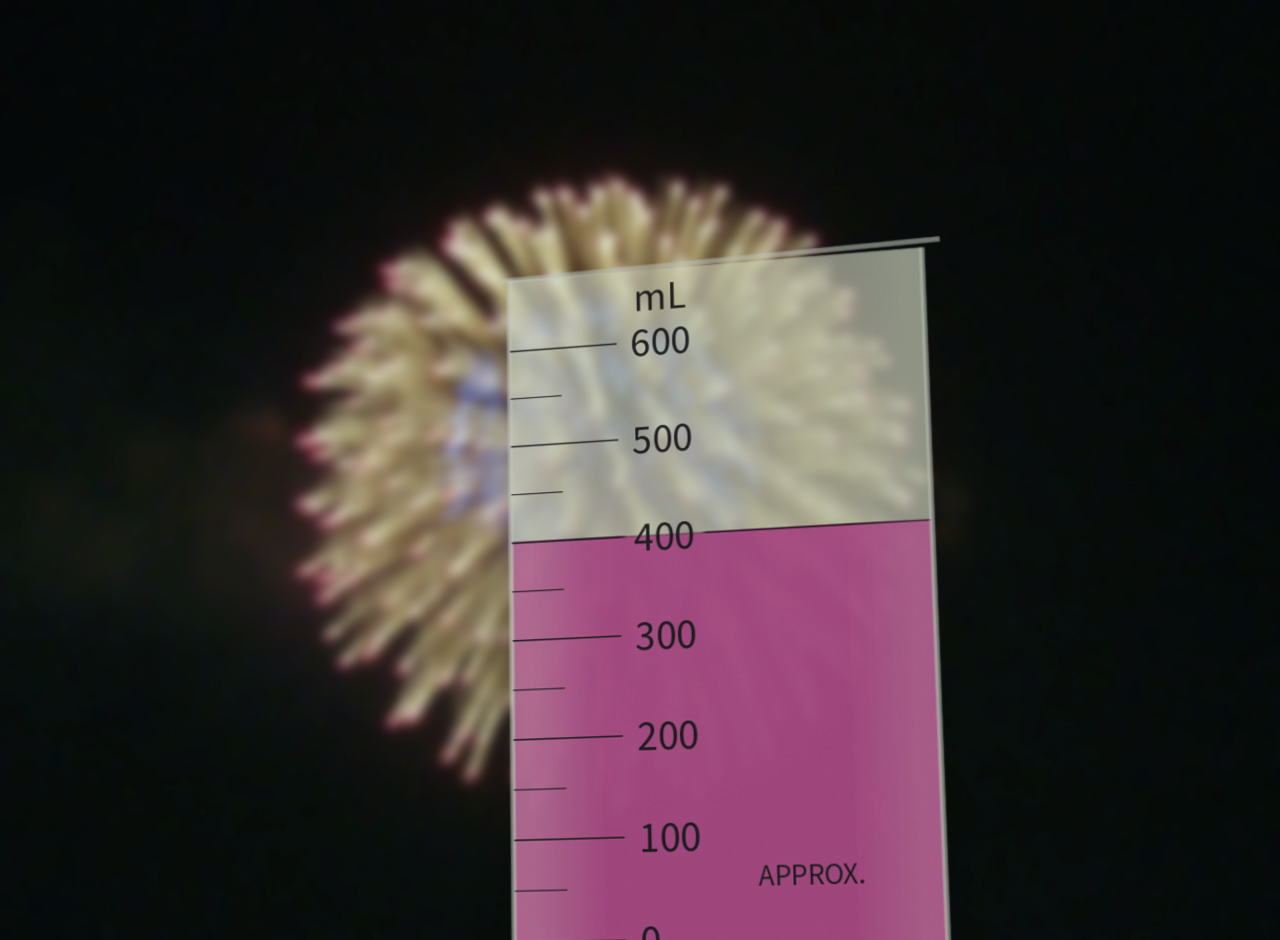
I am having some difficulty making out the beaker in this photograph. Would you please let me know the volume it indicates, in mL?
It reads 400 mL
